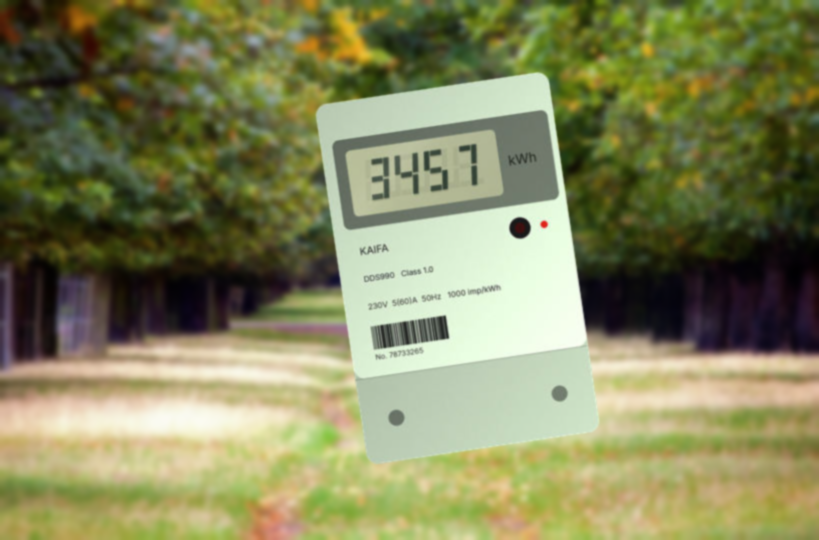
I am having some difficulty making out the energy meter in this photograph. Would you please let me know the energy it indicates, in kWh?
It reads 3457 kWh
